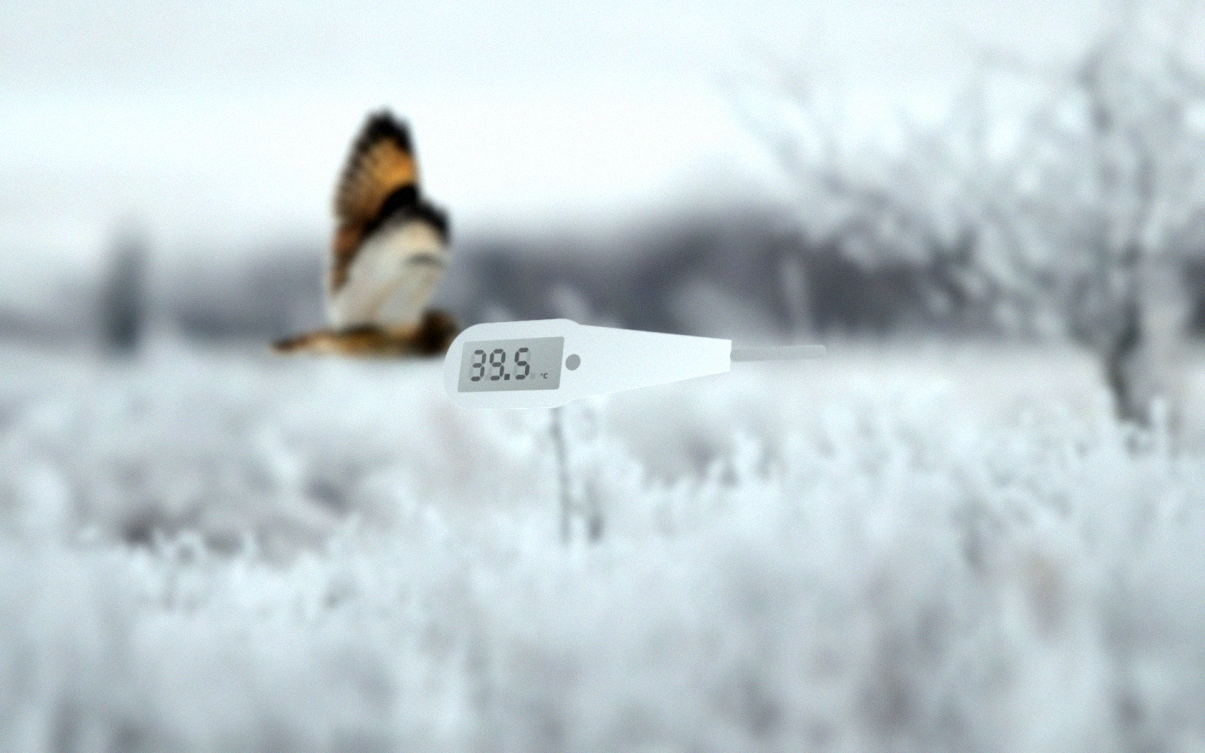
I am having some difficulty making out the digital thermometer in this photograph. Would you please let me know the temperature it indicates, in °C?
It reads 39.5 °C
